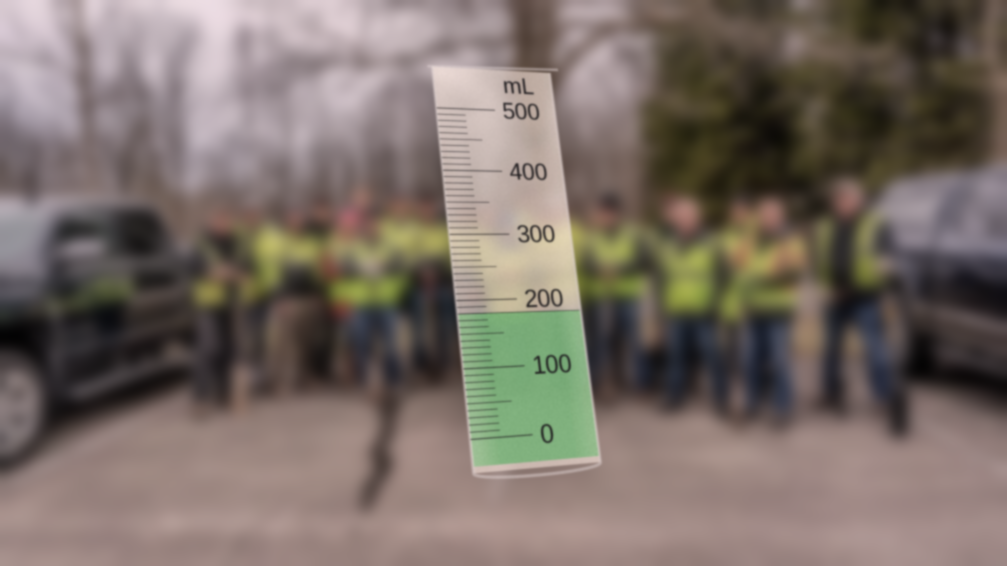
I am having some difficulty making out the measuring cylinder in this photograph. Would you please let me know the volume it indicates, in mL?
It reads 180 mL
